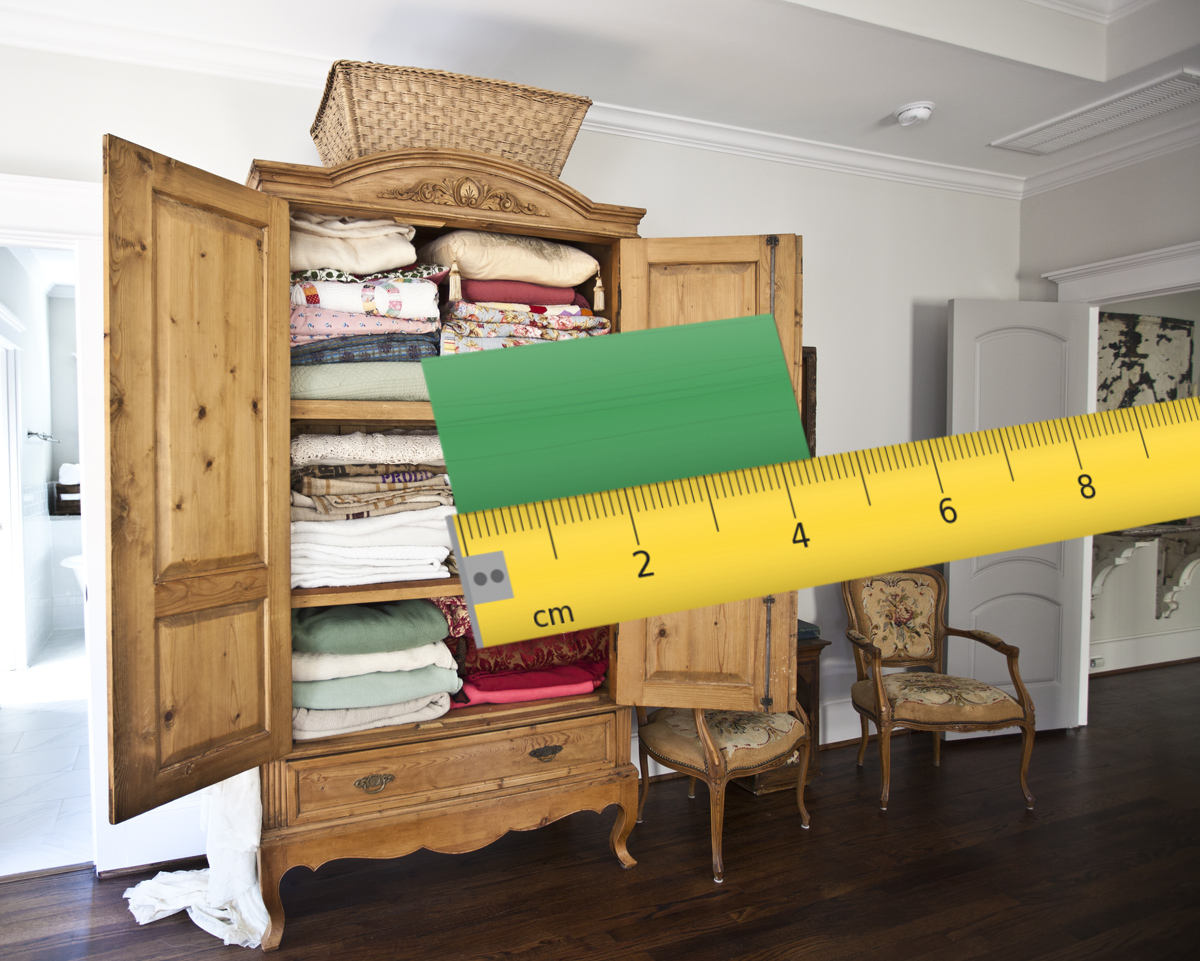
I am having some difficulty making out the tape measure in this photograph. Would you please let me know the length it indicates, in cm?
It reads 4.4 cm
